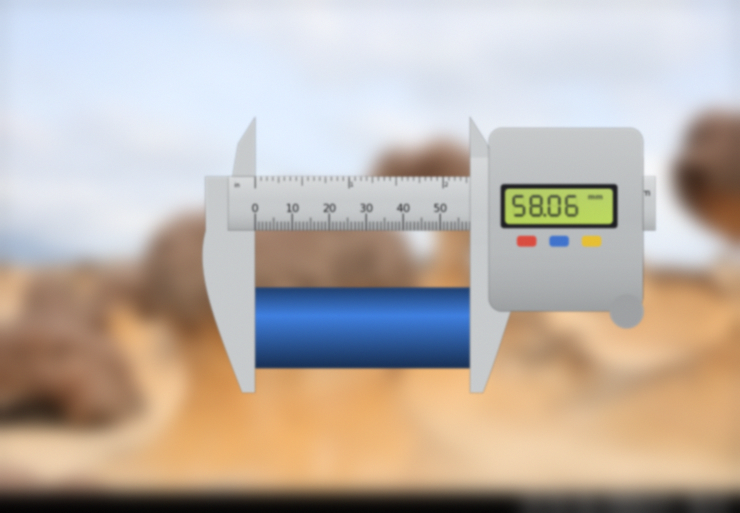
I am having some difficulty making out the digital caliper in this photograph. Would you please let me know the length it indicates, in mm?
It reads 58.06 mm
